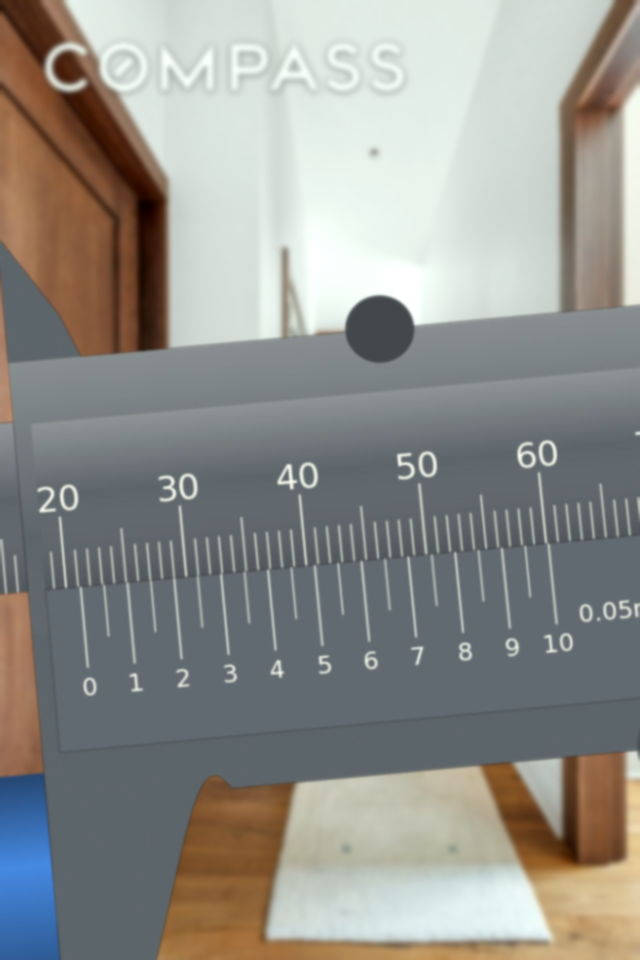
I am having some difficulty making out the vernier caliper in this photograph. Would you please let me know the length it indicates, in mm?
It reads 21.2 mm
